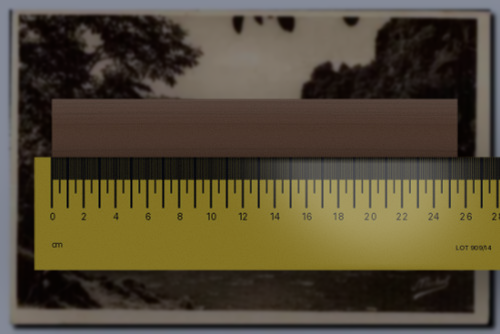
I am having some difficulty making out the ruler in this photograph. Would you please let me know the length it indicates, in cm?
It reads 25.5 cm
